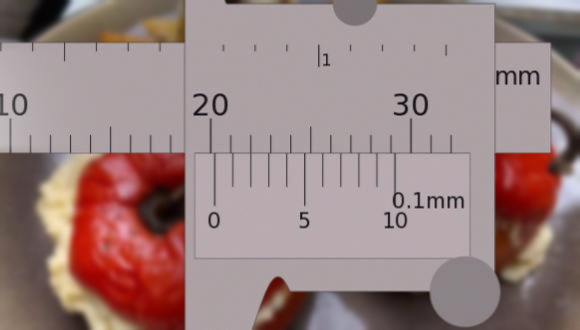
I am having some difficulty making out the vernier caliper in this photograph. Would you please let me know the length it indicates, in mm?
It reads 20.2 mm
